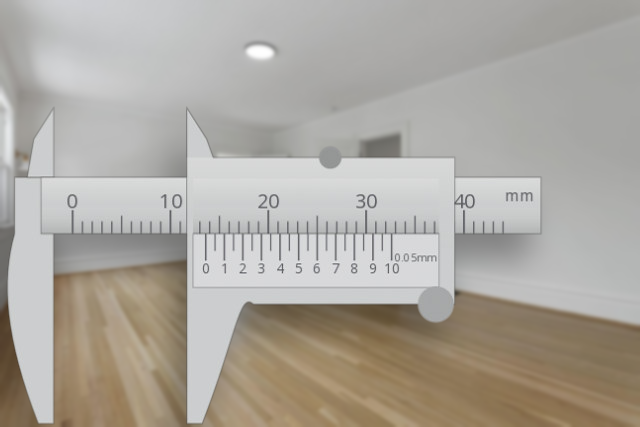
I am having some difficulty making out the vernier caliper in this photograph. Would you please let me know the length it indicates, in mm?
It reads 13.6 mm
